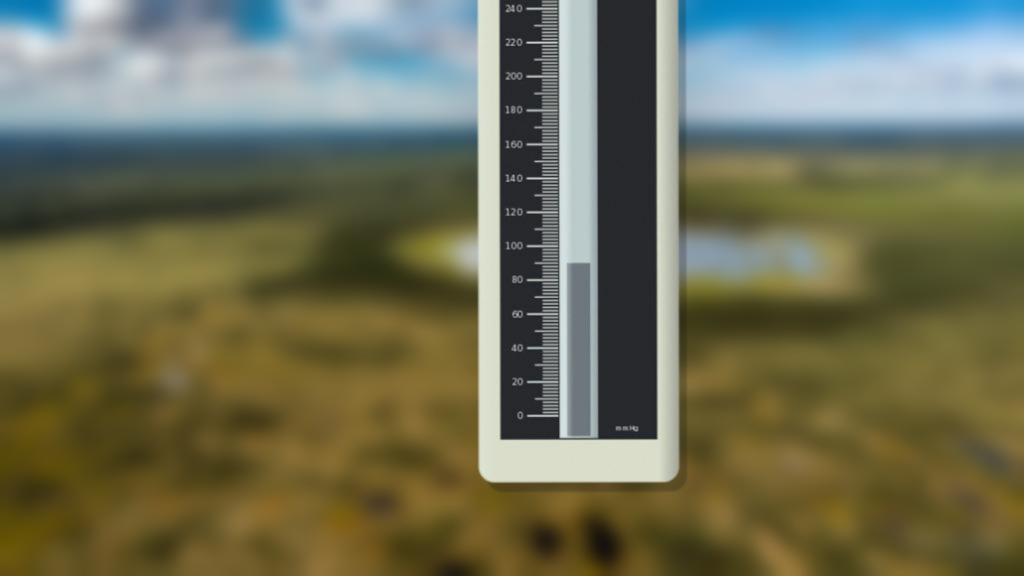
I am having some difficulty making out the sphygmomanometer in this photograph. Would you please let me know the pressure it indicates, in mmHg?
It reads 90 mmHg
